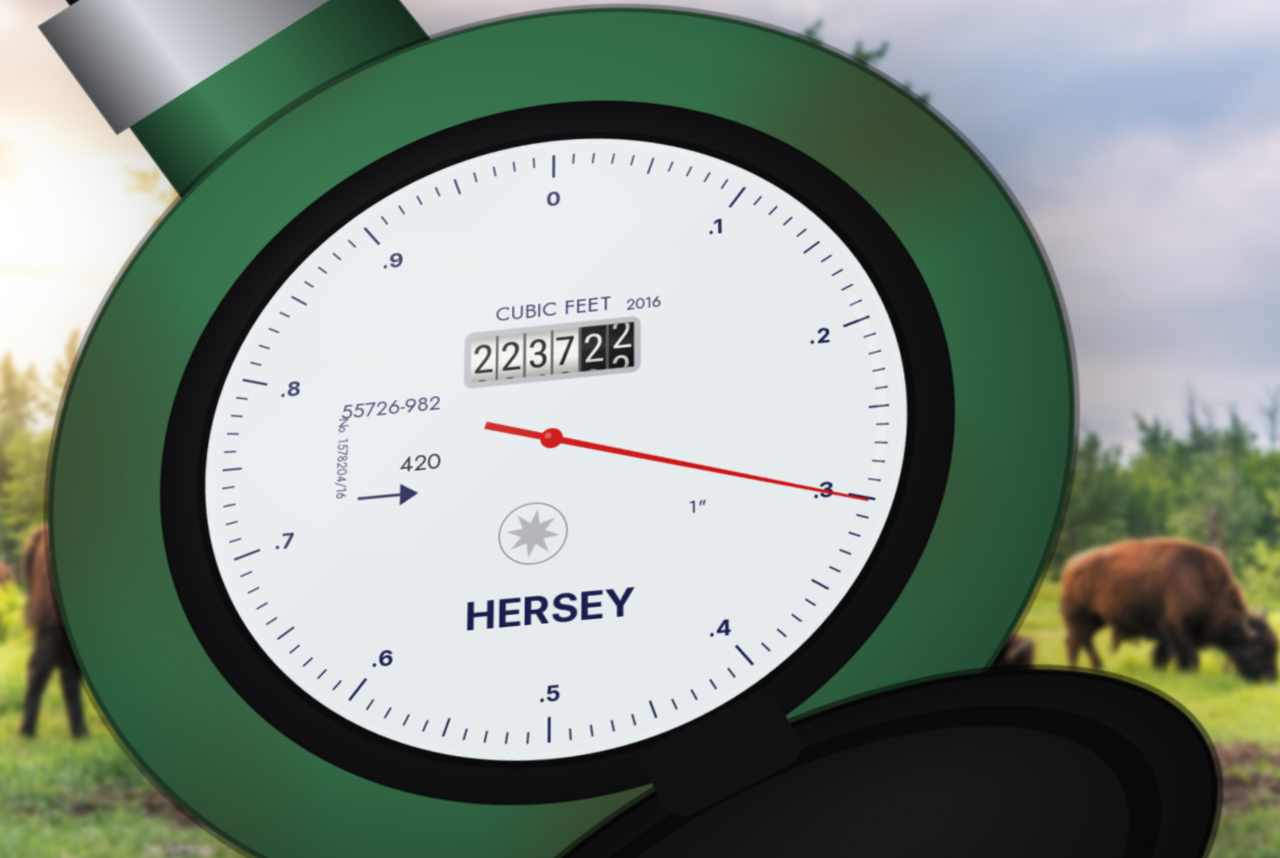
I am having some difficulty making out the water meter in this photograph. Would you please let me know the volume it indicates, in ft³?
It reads 223722.30 ft³
